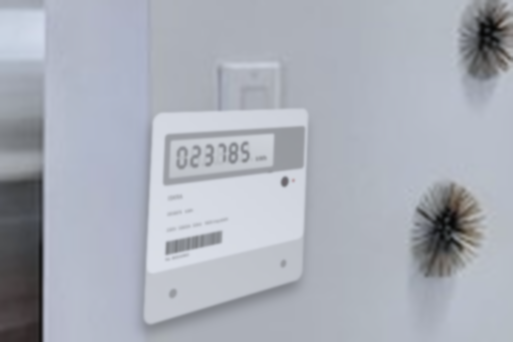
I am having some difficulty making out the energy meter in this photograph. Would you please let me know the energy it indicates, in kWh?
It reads 23785 kWh
